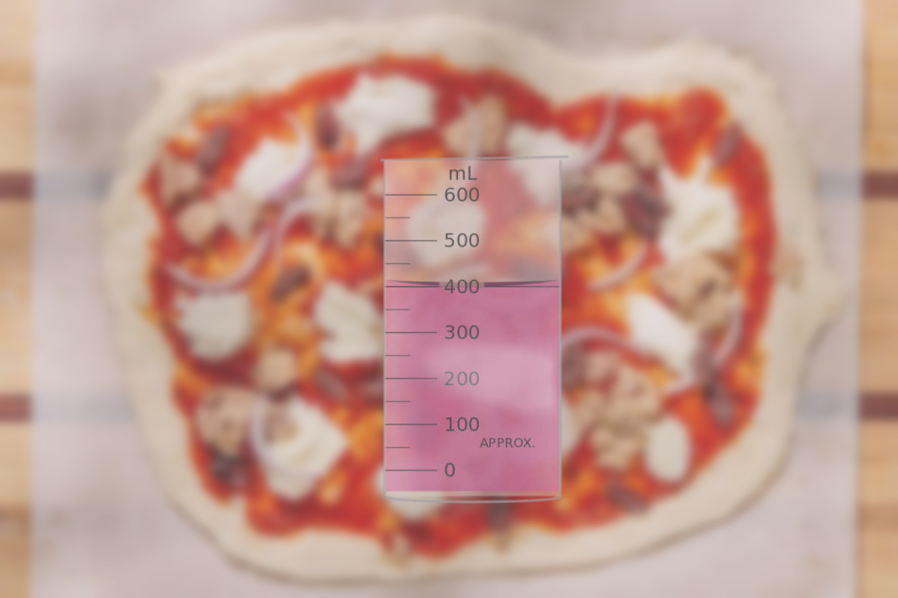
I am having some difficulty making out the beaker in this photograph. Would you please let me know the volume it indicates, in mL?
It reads 400 mL
